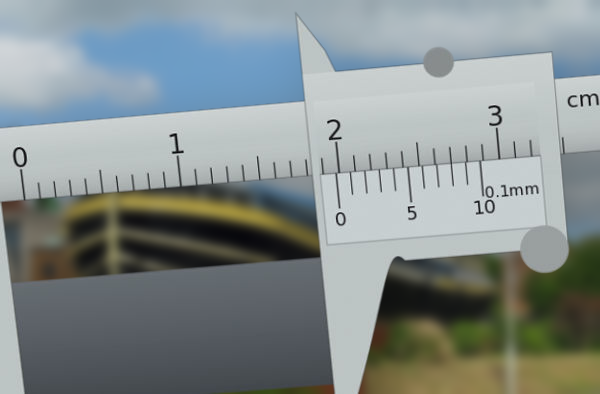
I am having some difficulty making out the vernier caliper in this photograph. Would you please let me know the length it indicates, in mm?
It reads 19.8 mm
